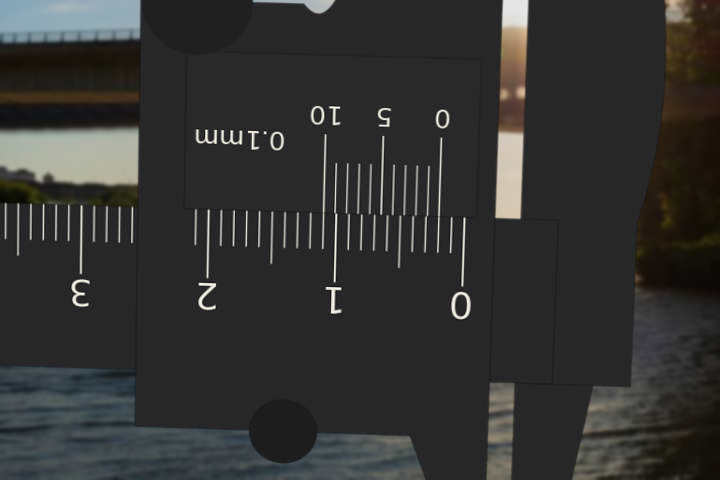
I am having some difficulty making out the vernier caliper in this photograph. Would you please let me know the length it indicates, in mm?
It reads 2.0 mm
